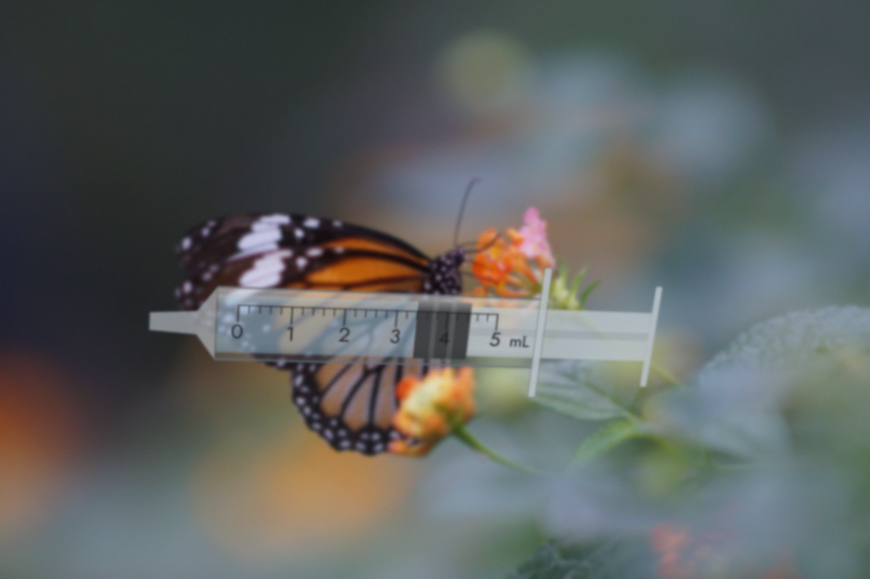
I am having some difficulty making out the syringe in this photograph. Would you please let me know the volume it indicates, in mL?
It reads 3.4 mL
